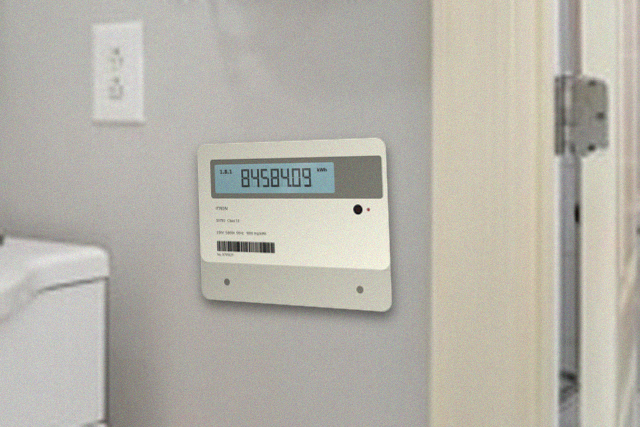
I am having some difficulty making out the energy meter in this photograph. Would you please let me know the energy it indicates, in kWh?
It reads 84584.09 kWh
